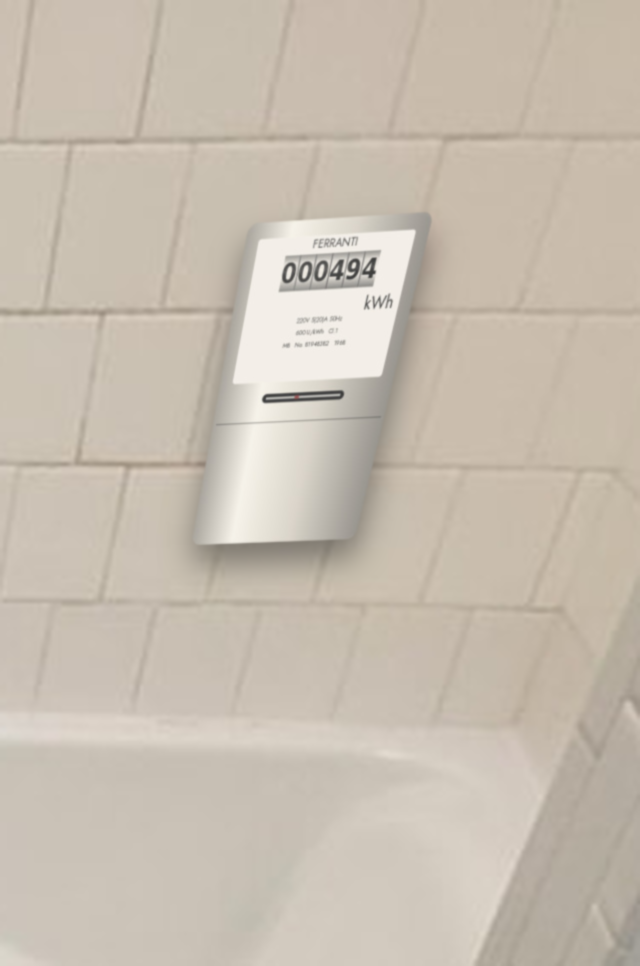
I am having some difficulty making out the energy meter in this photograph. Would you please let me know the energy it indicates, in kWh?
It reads 494 kWh
